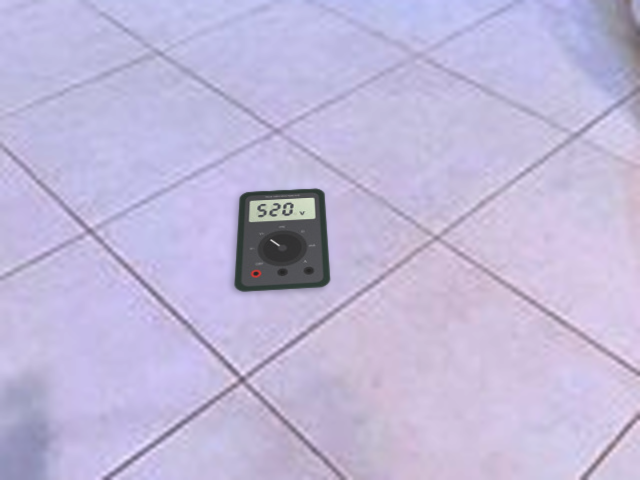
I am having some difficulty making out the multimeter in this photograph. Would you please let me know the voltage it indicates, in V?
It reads 520 V
